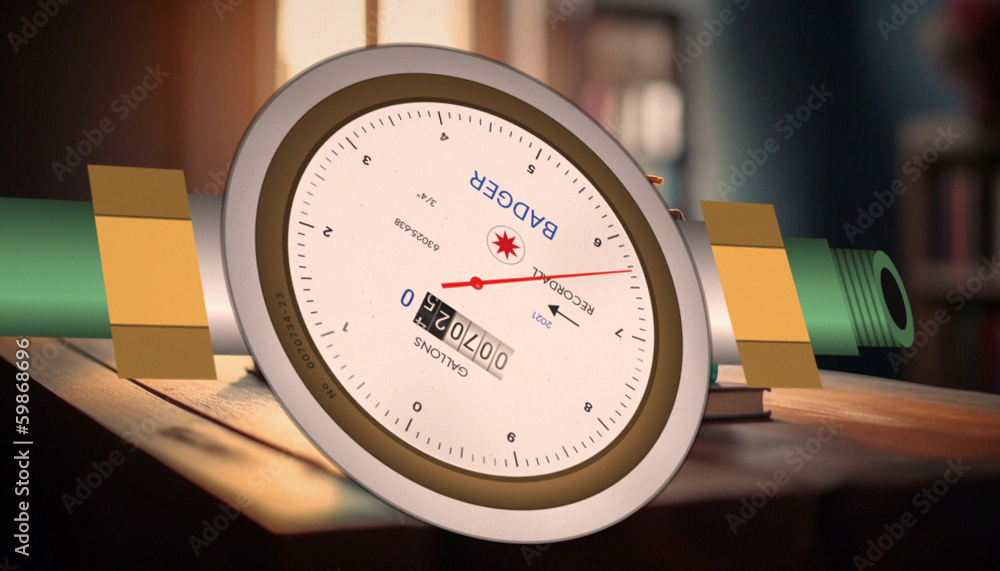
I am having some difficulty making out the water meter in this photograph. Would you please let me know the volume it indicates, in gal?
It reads 70246.3 gal
